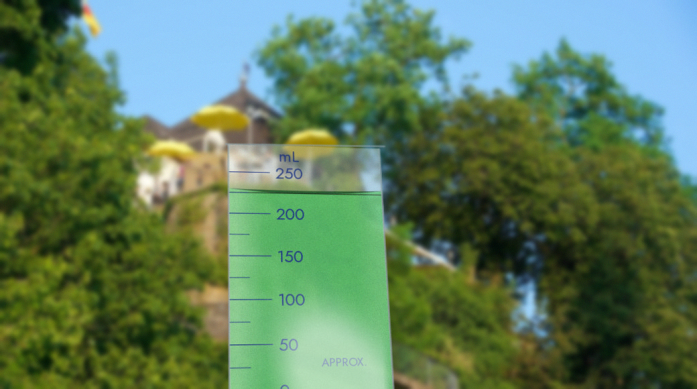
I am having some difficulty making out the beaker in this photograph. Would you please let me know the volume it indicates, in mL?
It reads 225 mL
